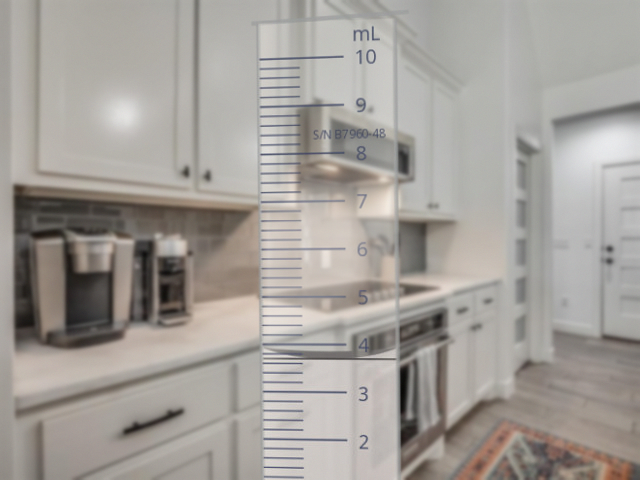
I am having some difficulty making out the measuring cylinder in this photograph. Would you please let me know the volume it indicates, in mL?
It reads 3.7 mL
